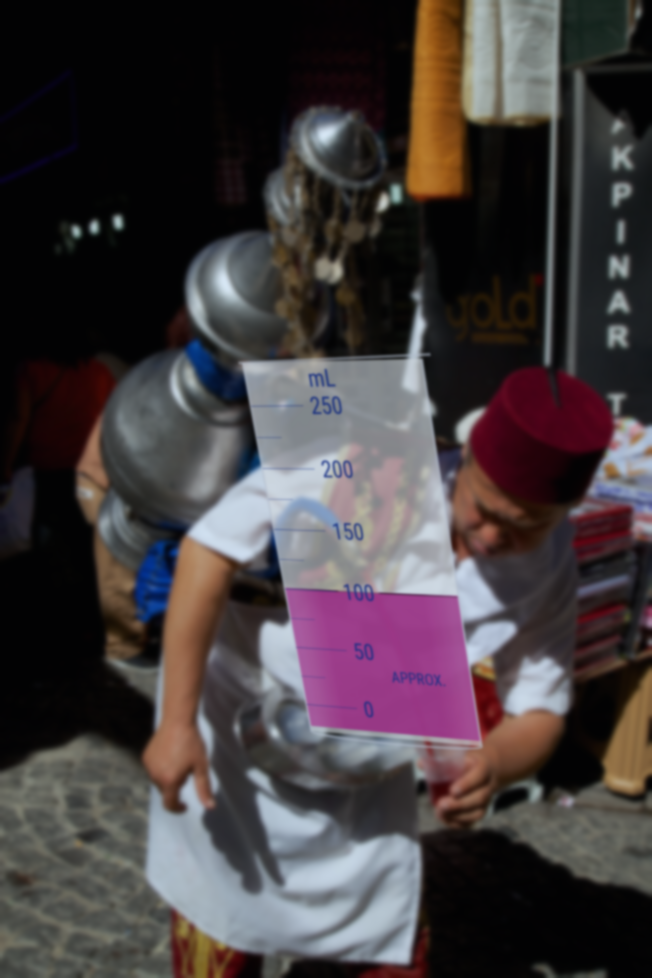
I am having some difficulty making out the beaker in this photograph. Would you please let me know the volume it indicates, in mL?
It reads 100 mL
